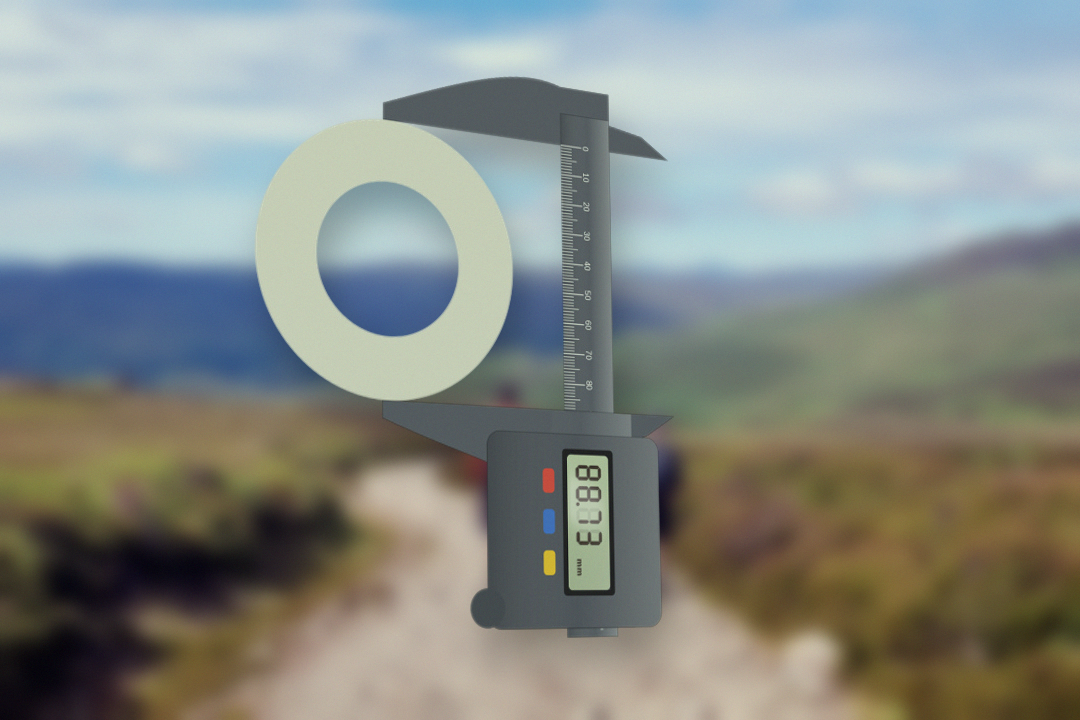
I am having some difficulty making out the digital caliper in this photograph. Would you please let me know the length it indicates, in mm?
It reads 88.73 mm
